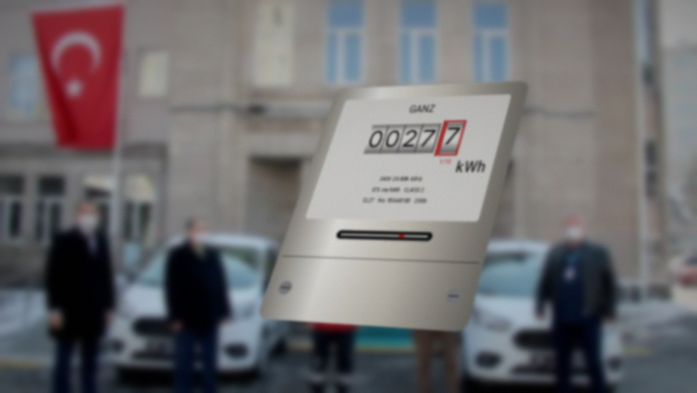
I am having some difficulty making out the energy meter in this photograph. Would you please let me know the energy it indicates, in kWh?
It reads 27.7 kWh
